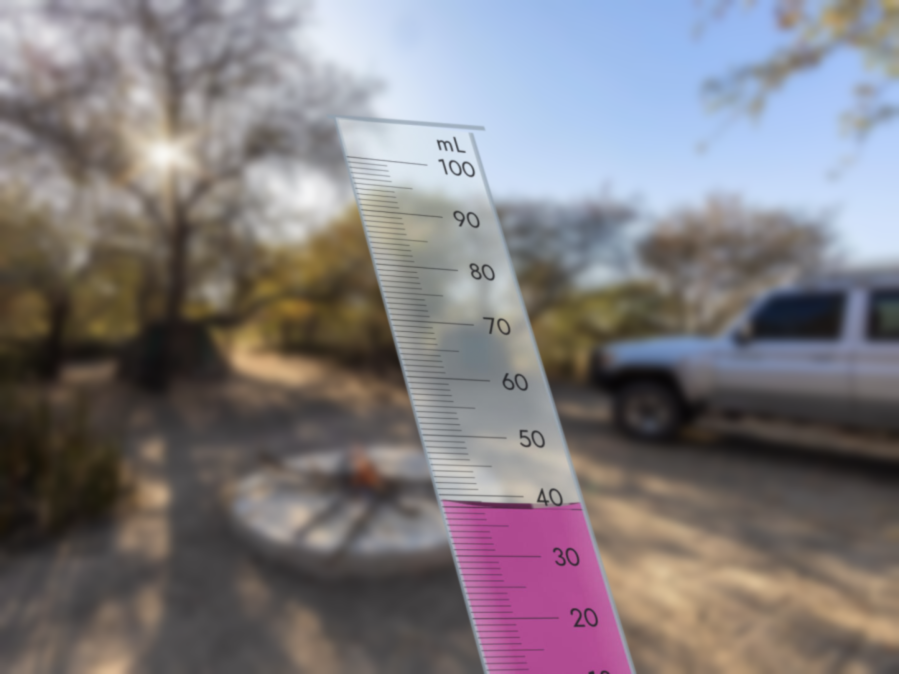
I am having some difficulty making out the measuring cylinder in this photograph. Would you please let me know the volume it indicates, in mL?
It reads 38 mL
